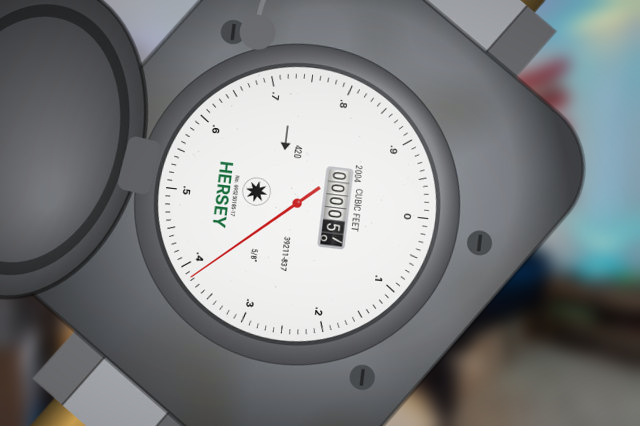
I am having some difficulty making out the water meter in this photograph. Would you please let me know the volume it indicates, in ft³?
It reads 57.38 ft³
